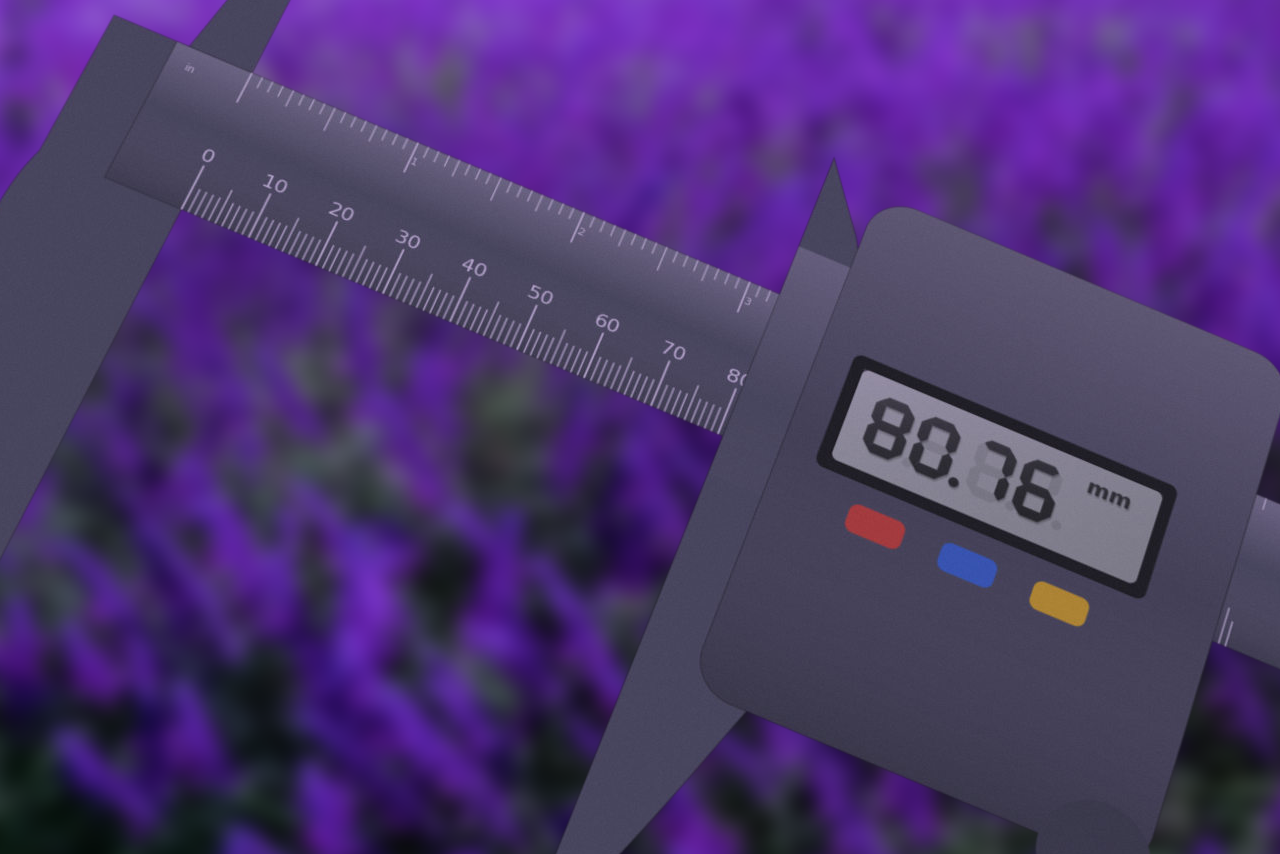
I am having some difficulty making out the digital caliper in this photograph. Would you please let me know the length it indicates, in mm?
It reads 80.76 mm
